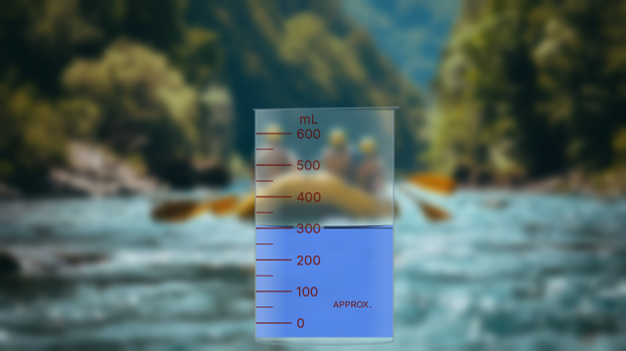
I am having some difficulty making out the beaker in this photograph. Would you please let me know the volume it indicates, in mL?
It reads 300 mL
